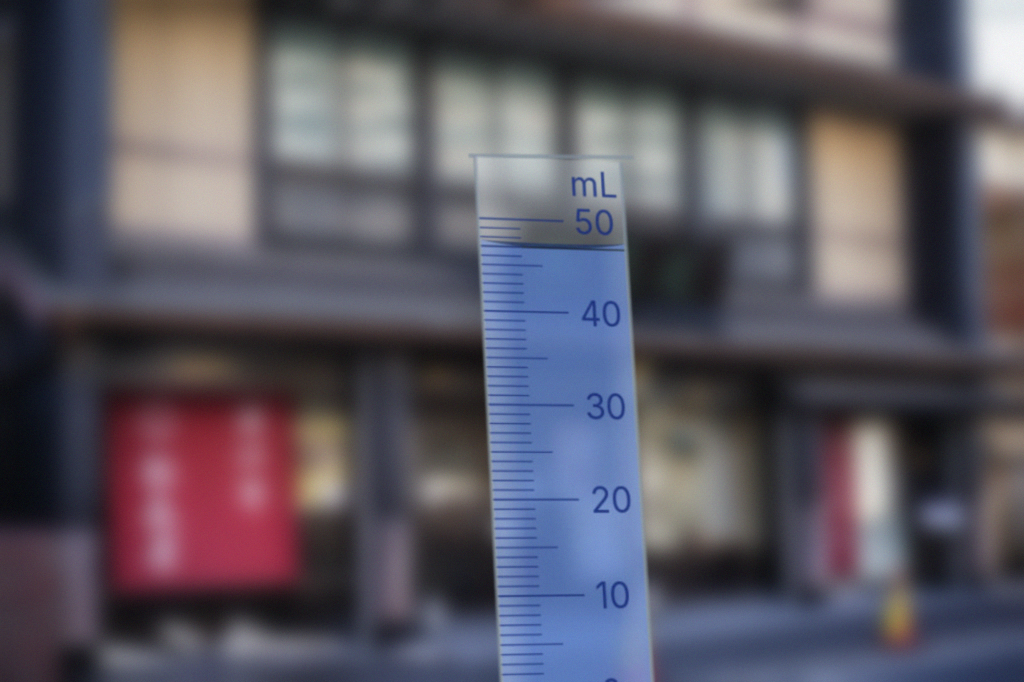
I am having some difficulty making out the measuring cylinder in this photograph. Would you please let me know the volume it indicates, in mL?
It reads 47 mL
